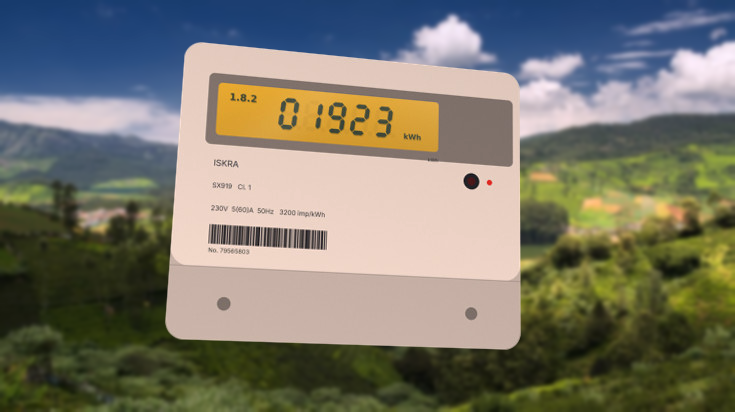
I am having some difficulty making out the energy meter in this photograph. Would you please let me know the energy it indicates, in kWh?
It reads 1923 kWh
